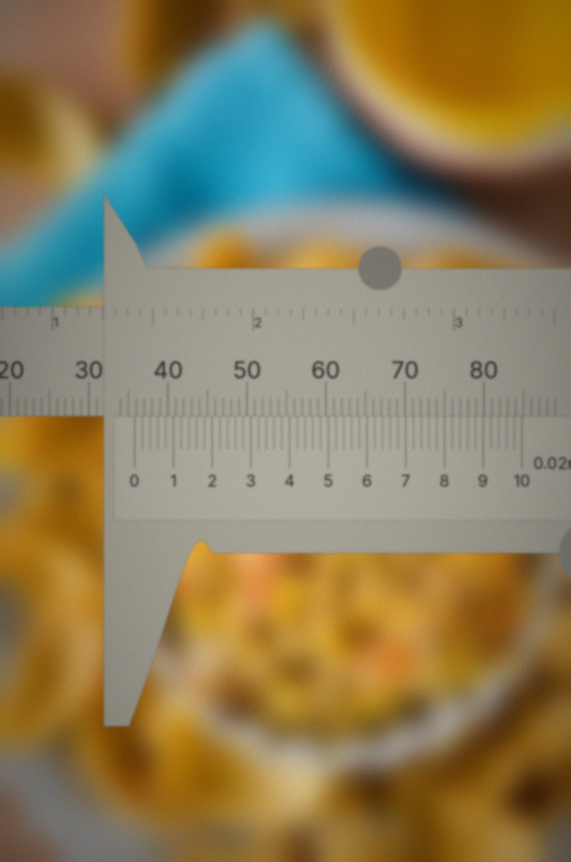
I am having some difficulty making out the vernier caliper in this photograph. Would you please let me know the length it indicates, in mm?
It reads 35.8 mm
